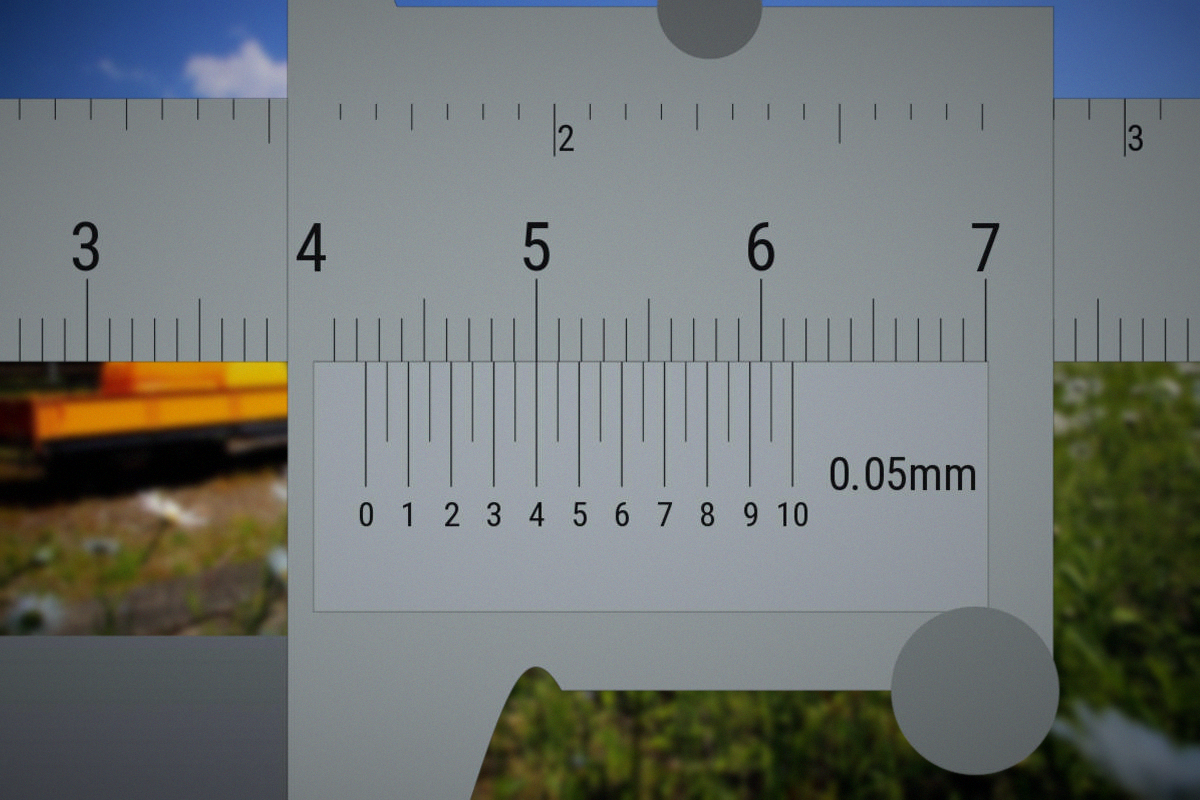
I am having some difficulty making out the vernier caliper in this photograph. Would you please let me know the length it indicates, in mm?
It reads 42.4 mm
